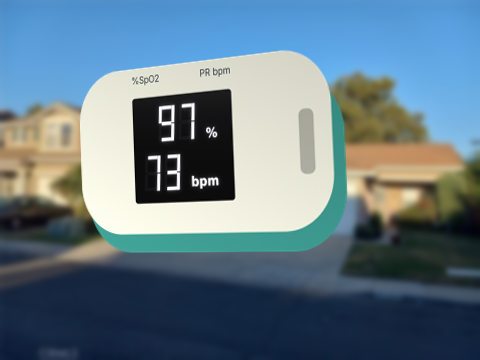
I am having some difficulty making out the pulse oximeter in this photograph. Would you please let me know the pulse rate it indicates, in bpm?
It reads 73 bpm
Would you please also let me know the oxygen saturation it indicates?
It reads 97 %
